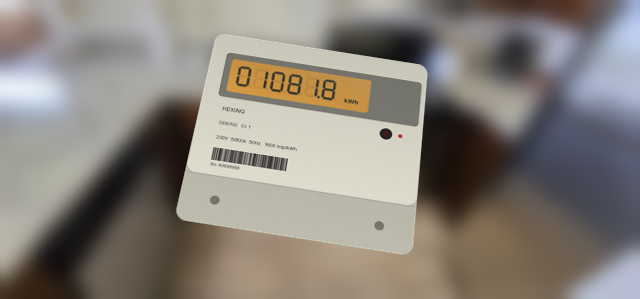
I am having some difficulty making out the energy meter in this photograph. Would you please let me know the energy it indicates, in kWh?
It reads 1081.8 kWh
